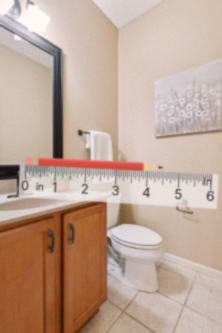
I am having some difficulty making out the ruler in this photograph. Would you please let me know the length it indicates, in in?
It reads 4.5 in
